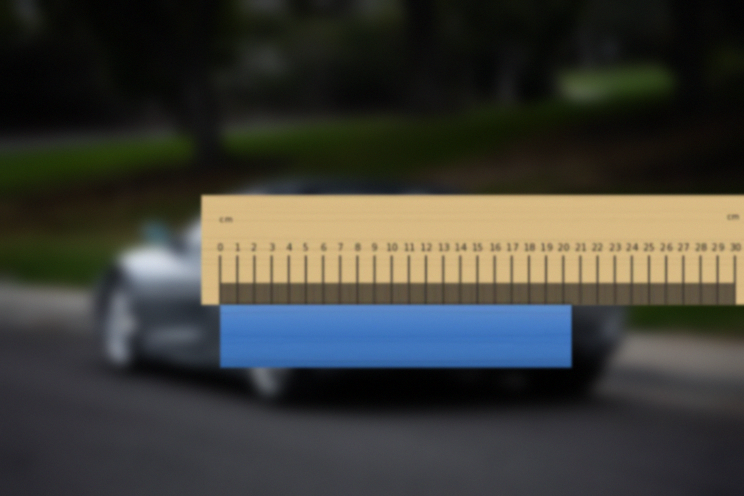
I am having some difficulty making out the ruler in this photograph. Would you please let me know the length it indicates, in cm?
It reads 20.5 cm
